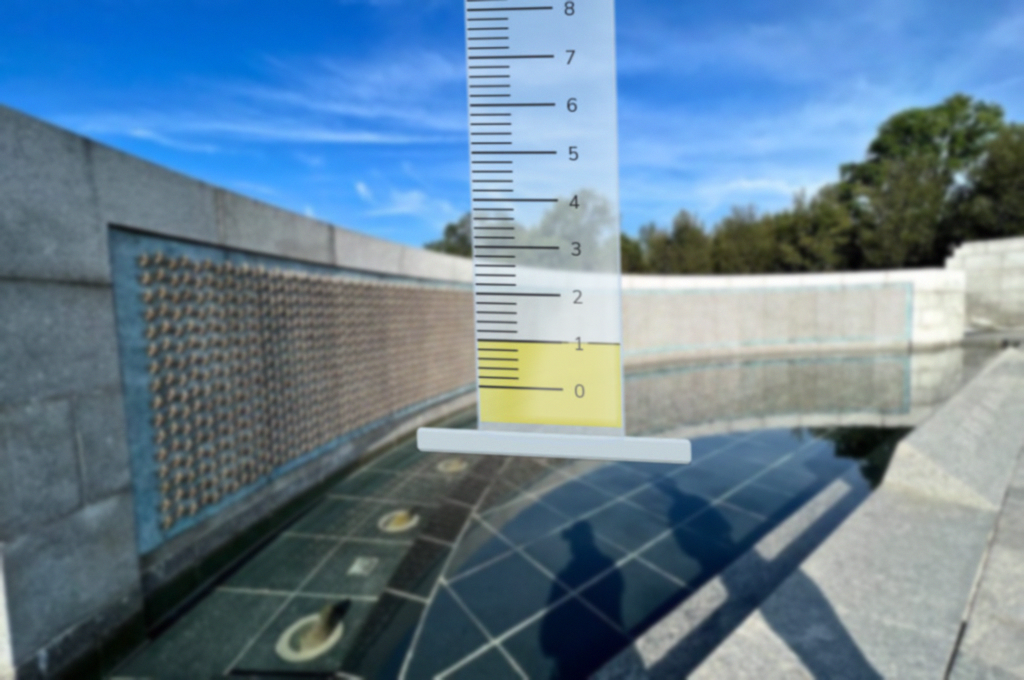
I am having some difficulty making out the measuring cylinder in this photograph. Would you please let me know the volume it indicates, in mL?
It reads 1 mL
